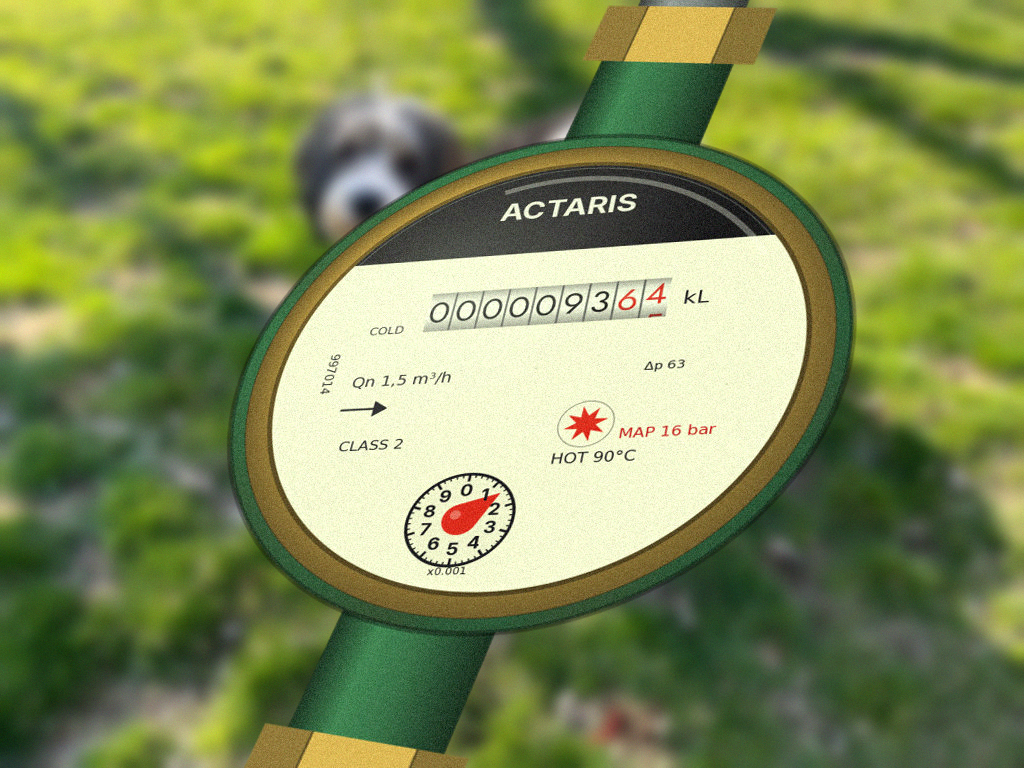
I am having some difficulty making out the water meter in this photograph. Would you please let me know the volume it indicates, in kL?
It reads 93.641 kL
